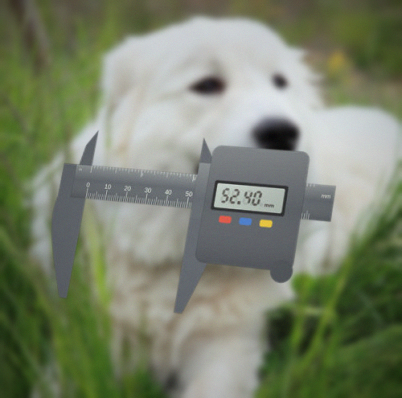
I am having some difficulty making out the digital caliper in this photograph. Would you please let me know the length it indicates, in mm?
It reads 52.40 mm
